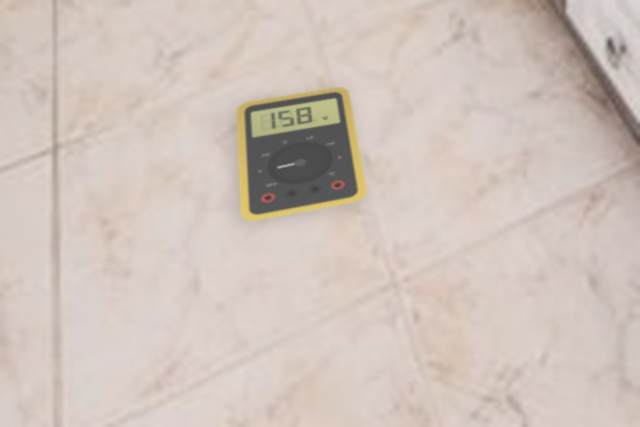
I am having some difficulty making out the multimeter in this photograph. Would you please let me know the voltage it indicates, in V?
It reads 158 V
